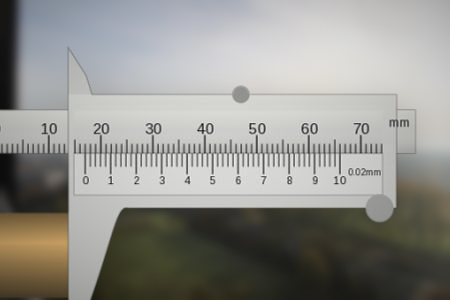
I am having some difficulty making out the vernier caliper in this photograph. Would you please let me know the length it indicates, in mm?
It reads 17.0 mm
